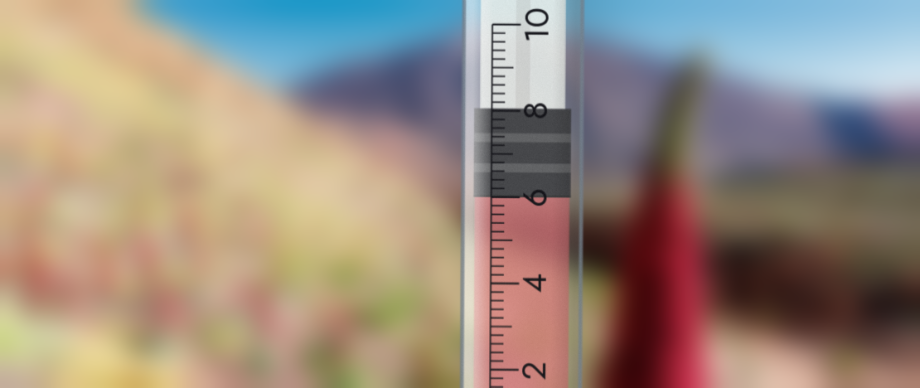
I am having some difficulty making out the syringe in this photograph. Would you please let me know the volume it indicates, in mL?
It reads 6 mL
